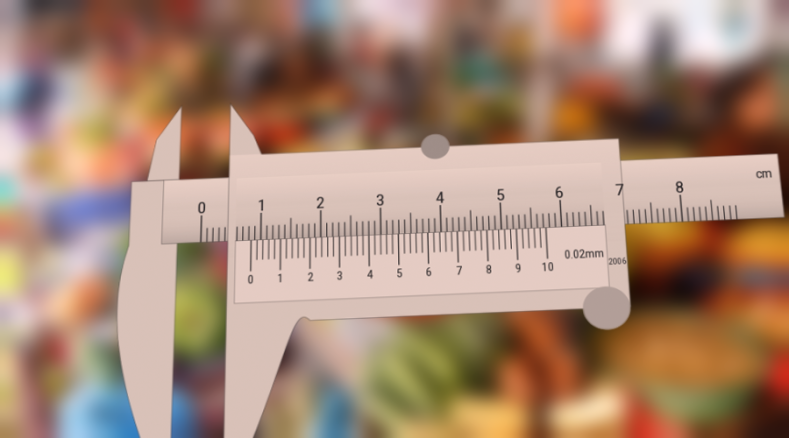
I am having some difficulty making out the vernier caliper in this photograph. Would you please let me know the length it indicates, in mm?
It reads 8.4 mm
